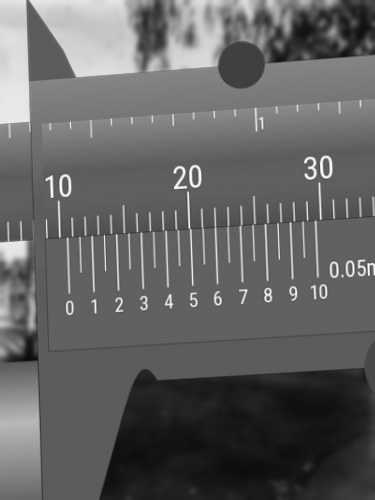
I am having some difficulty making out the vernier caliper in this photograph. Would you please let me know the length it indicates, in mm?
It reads 10.6 mm
